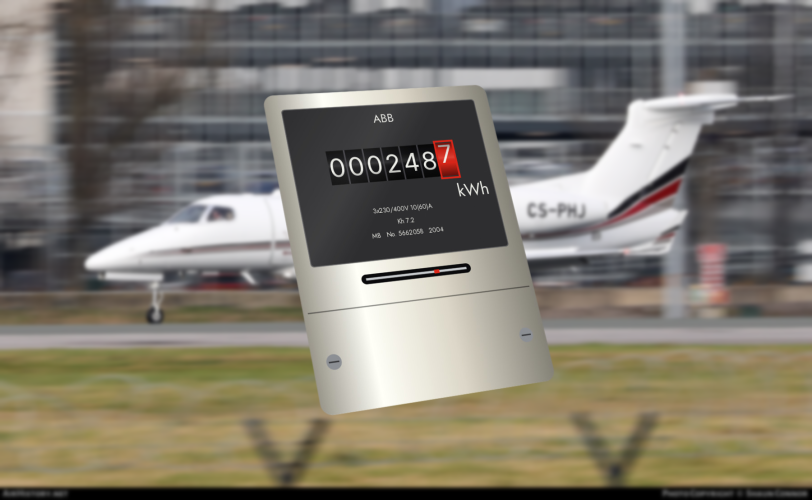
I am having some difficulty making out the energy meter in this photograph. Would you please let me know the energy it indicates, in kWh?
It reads 248.7 kWh
